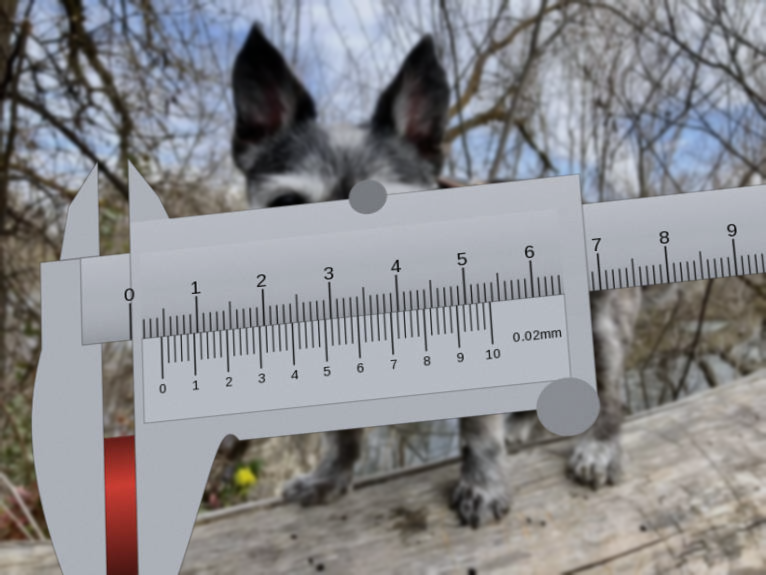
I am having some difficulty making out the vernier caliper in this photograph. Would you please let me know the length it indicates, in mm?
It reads 4.6 mm
